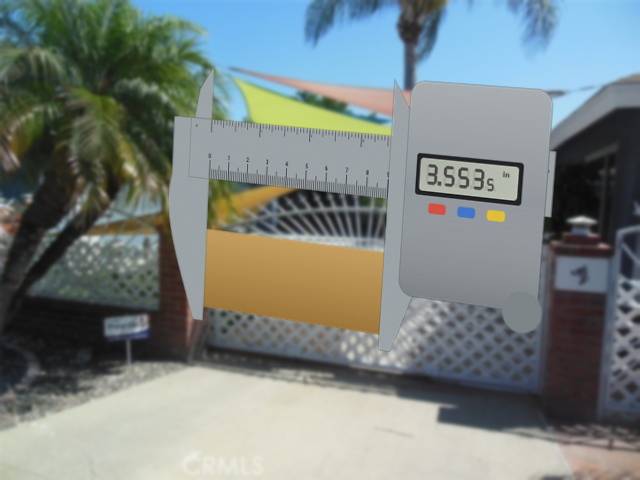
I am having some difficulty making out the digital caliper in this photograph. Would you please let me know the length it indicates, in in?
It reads 3.5535 in
